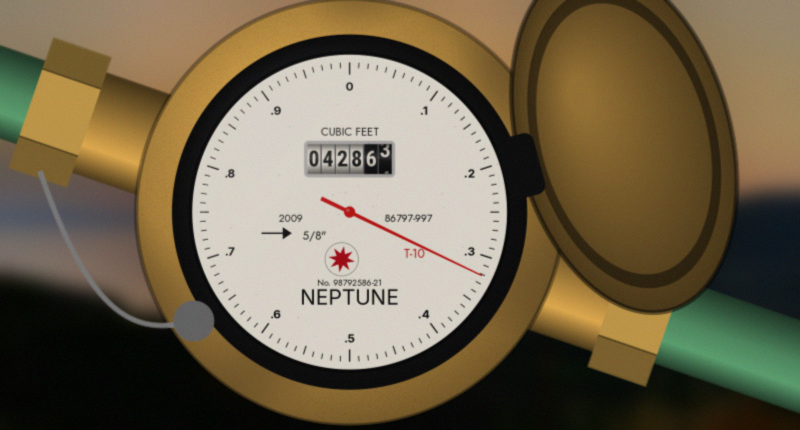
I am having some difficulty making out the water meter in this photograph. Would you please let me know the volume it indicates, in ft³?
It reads 42863.32 ft³
